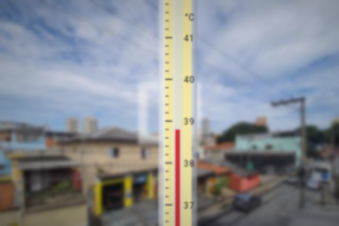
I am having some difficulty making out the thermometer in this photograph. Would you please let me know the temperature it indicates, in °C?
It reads 38.8 °C
